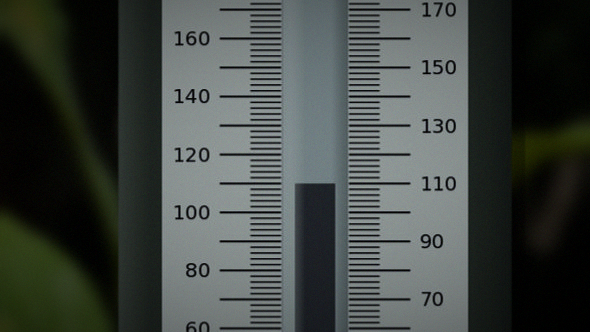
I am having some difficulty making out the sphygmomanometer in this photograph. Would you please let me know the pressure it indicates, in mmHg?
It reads 110 mmHg
